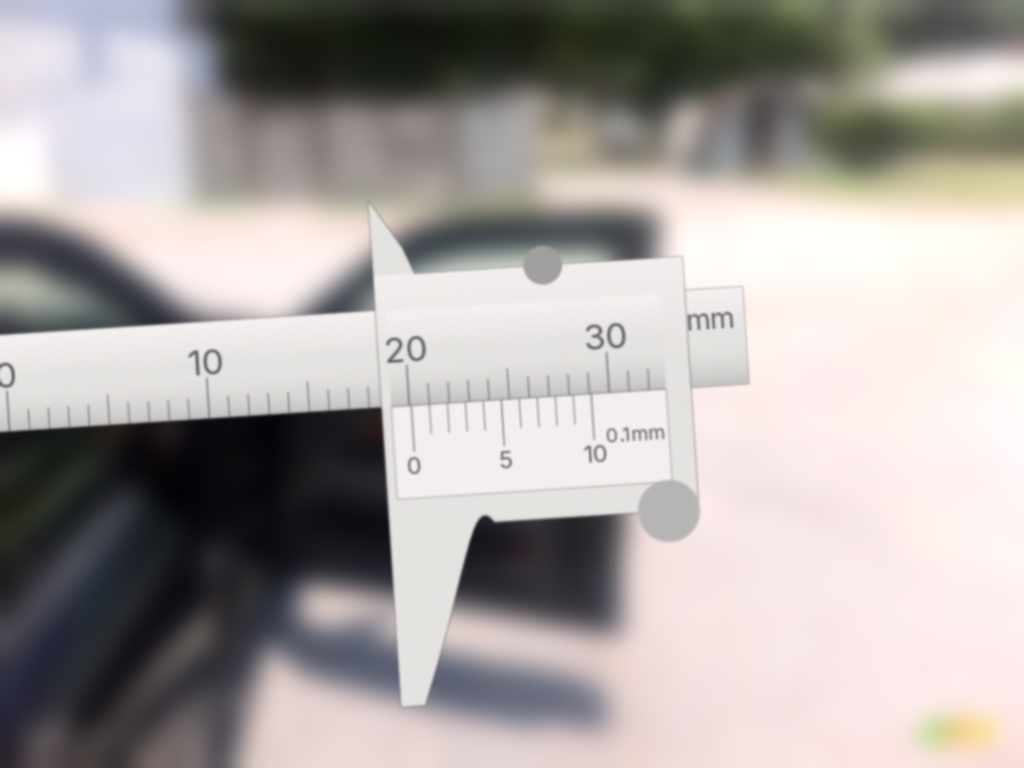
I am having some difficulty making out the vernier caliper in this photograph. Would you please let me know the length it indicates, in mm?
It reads 20.1 mm
